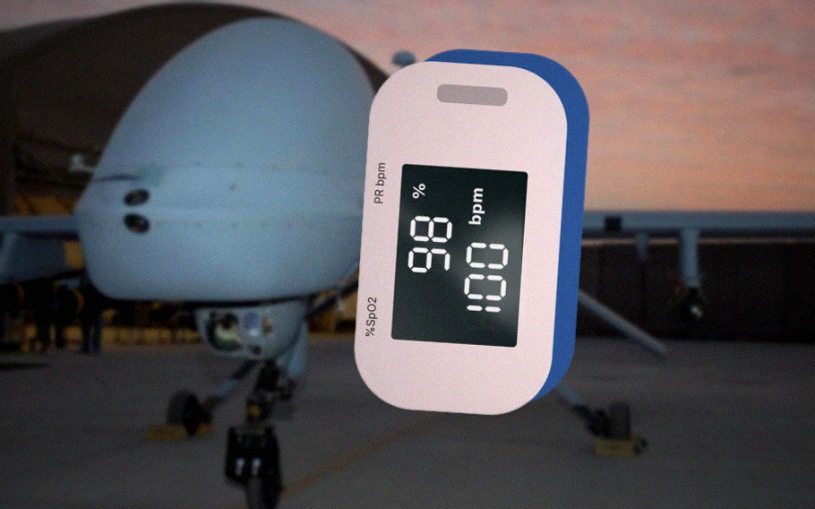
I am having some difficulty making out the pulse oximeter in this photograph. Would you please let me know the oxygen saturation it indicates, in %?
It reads 98 %
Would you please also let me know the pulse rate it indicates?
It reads 100 bpm
